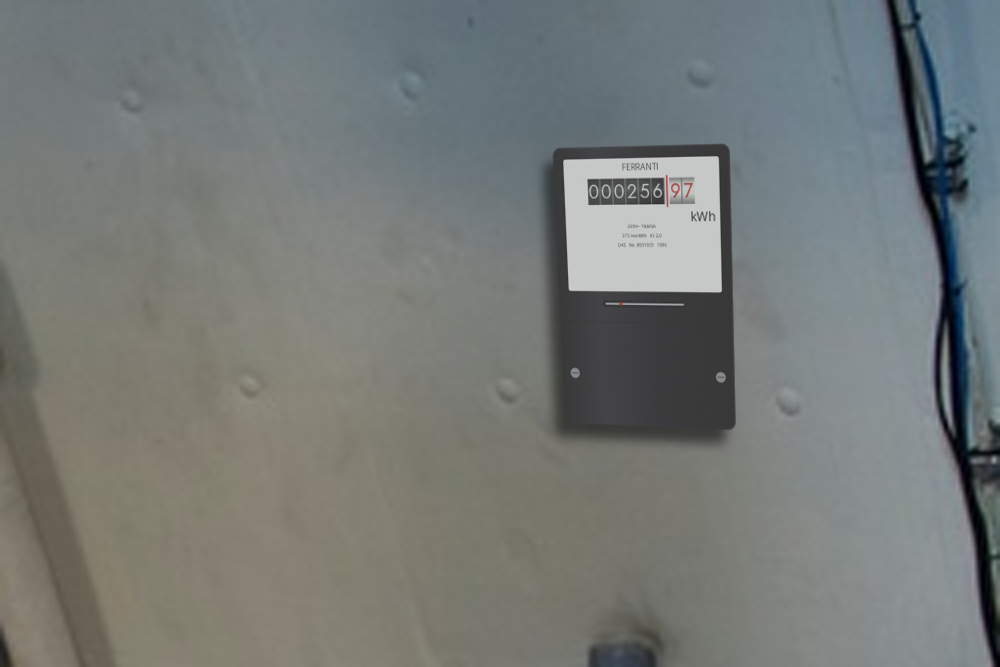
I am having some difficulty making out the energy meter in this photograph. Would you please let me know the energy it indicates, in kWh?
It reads 256.97 kWh
